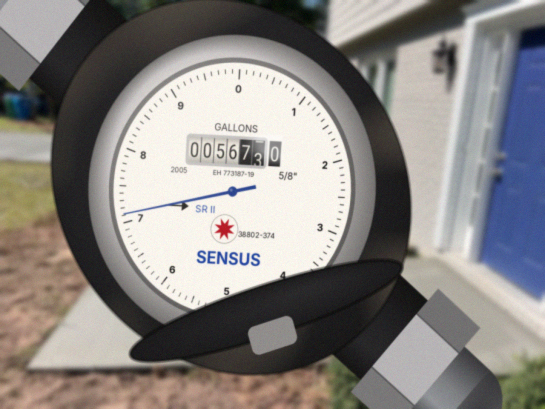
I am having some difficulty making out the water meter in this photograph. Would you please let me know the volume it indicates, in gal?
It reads 56727.1 gal
